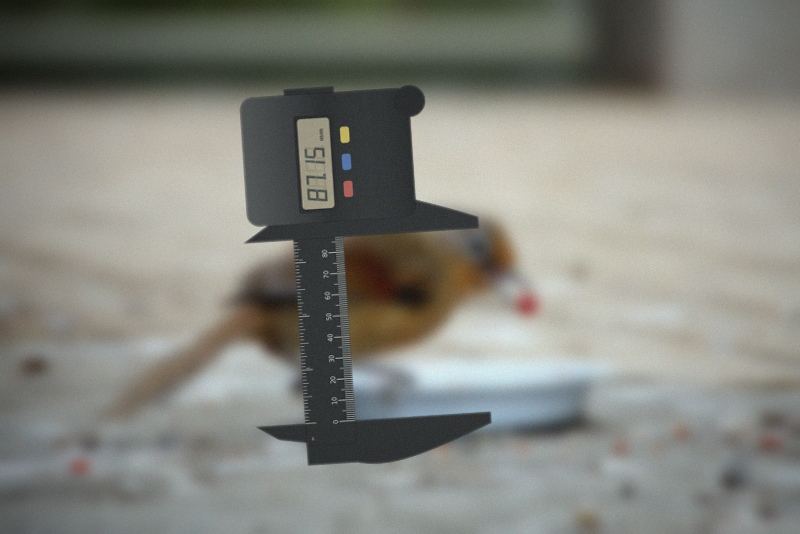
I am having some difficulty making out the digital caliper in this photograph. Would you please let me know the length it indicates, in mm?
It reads 87.15 mm
